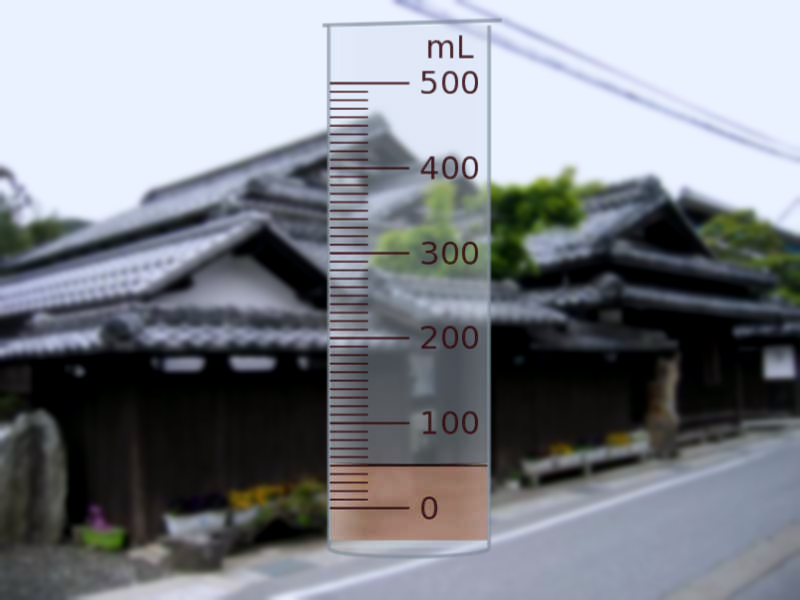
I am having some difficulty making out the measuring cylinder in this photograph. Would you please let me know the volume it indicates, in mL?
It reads 50 mL
